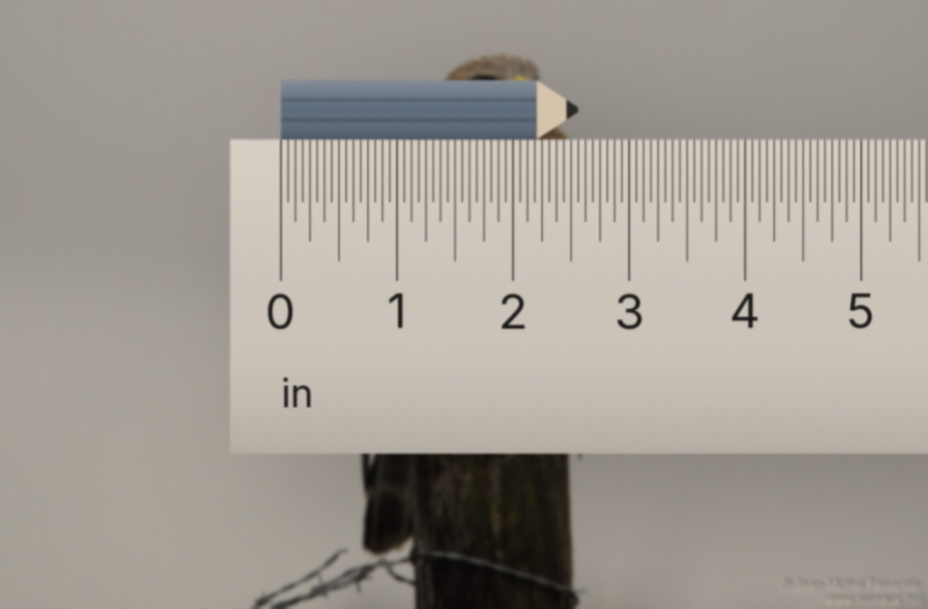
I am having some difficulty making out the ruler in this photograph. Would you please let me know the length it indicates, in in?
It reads 2.5625 in
